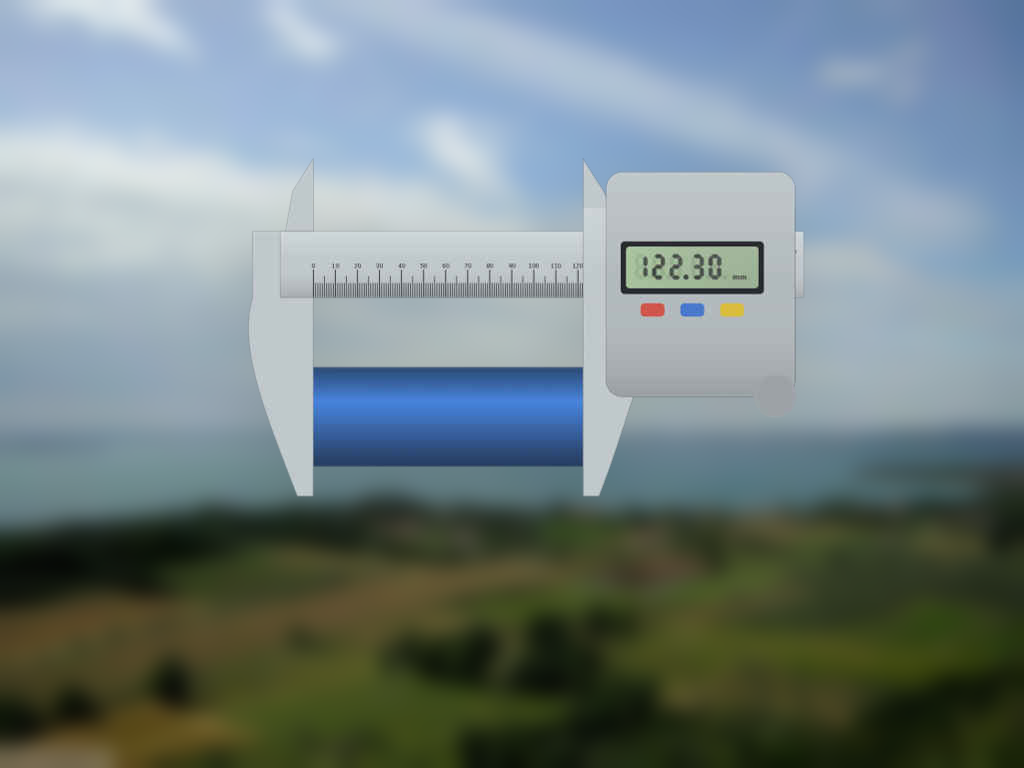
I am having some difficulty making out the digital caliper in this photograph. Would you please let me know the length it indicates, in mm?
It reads 122.30 mm
